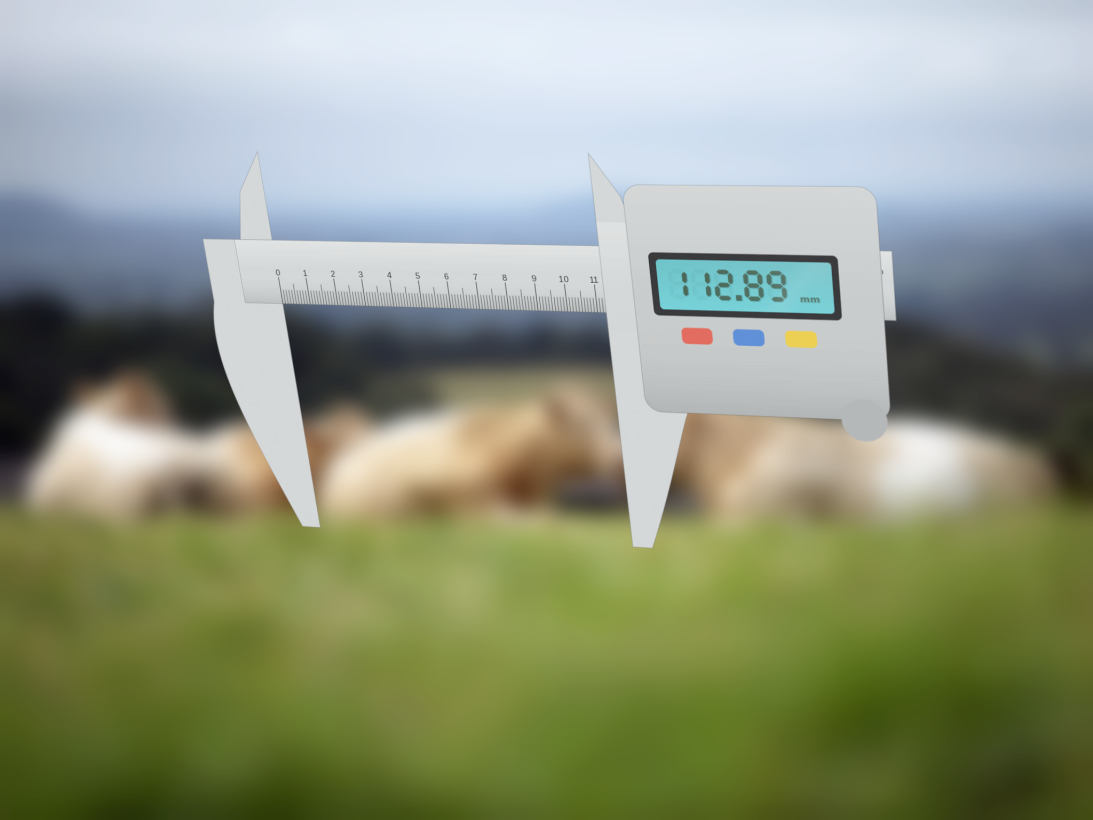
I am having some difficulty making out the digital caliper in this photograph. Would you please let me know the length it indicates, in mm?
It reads 112.89 mm
